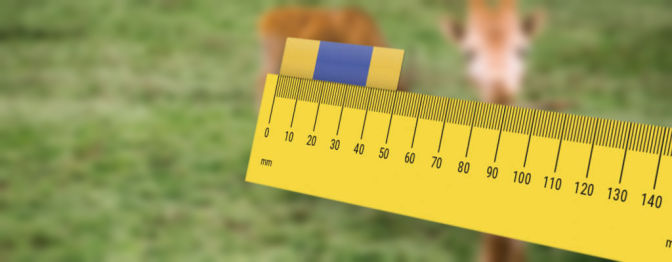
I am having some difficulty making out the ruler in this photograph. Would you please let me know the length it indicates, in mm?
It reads 50 mm
